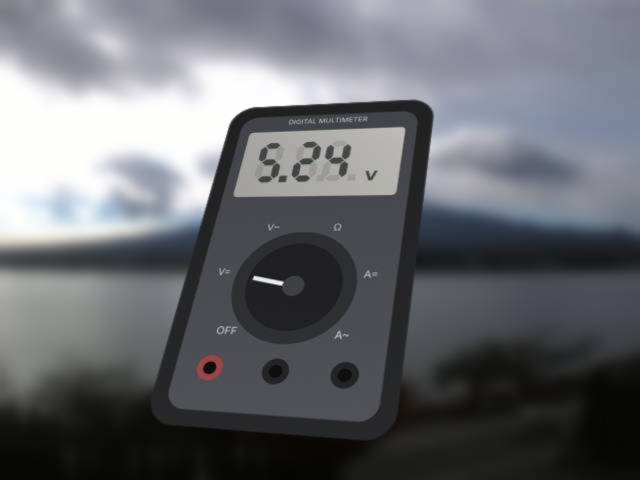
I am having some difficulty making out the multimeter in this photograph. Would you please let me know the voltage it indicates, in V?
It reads 5.24 V
